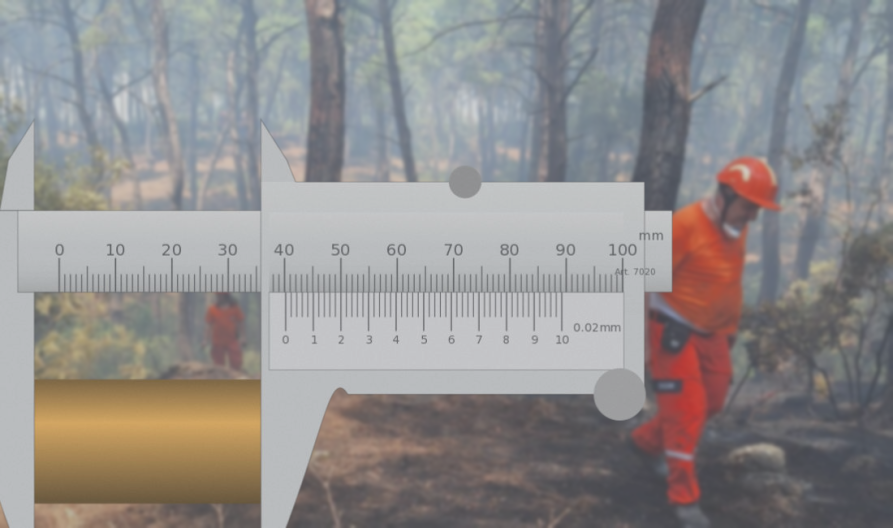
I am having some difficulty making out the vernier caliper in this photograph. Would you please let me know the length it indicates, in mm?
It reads 40.2 mm
